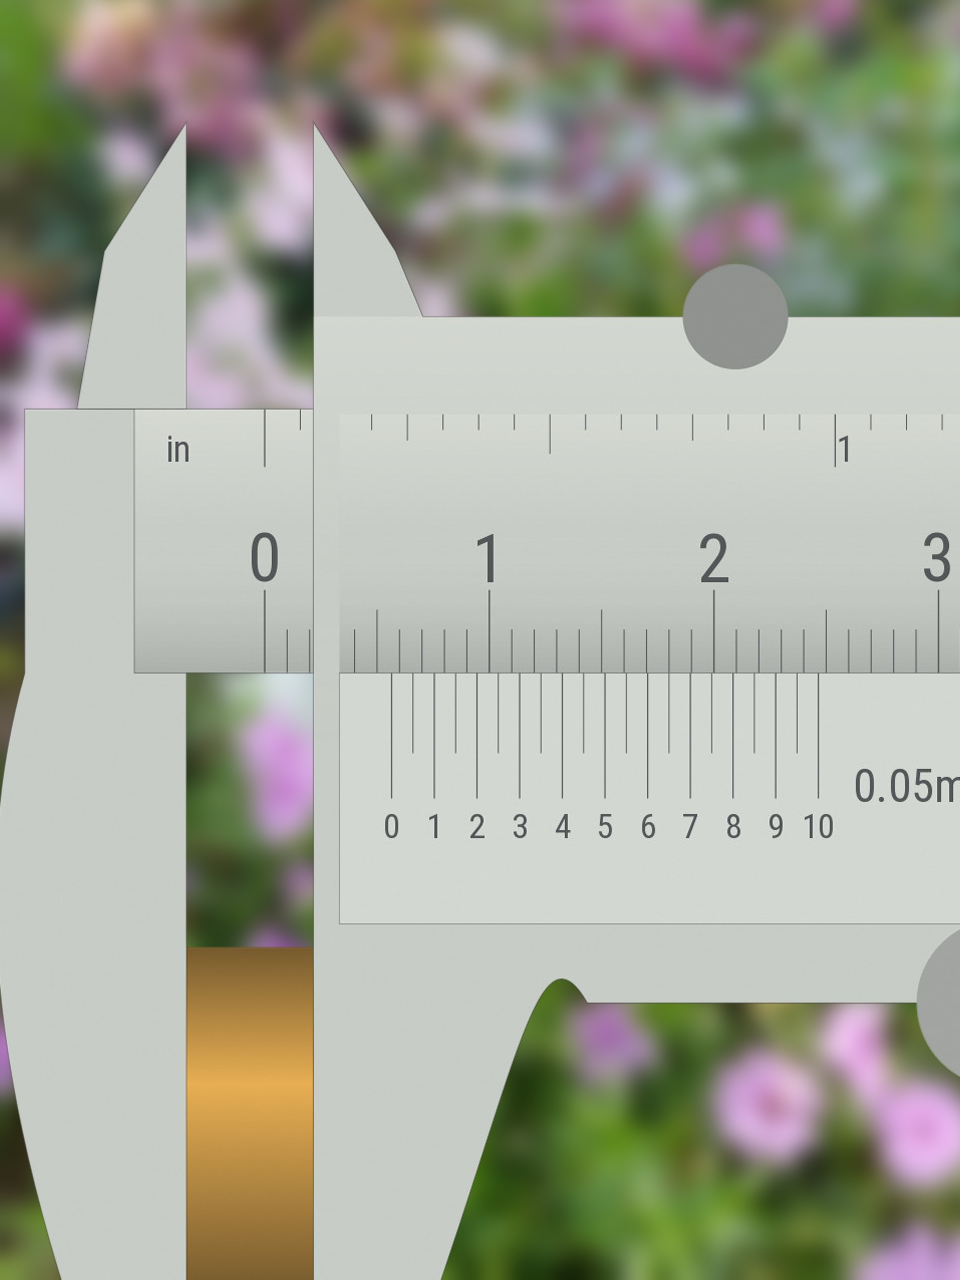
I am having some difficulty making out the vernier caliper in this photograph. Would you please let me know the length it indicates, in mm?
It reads 5.65 mm
